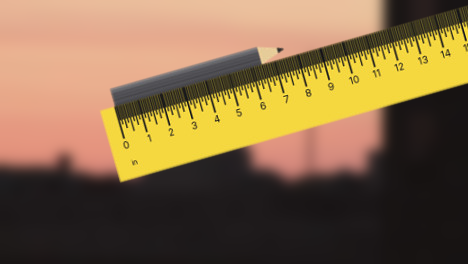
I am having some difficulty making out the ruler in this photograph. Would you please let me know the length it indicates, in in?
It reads 7.5 in
